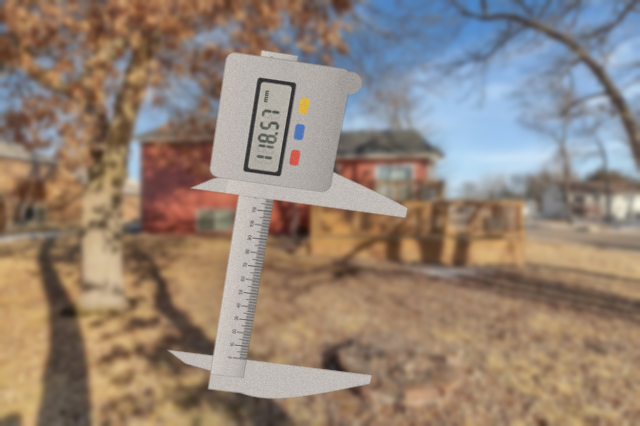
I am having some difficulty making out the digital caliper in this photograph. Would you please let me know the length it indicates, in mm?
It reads 118.57 mm
